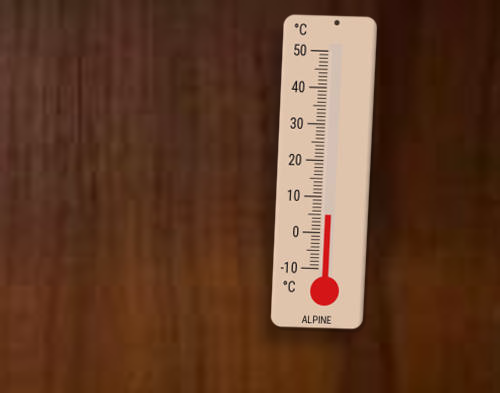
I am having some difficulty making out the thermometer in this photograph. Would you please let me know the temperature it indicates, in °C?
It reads 5 °C
